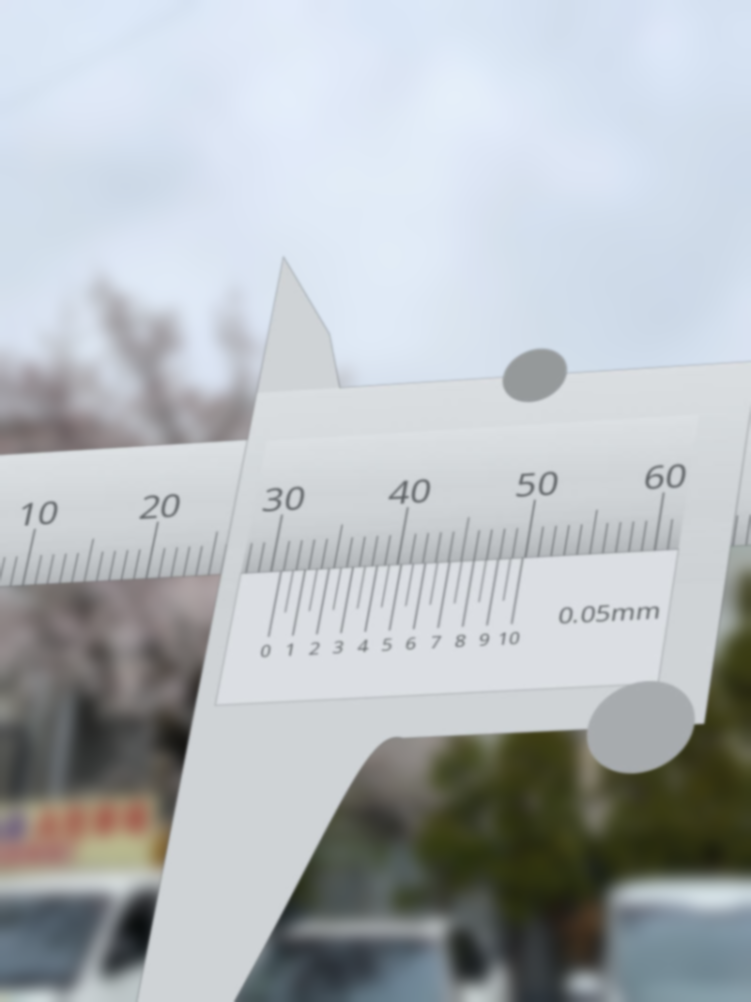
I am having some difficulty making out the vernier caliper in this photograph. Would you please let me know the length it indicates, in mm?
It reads 30.8 mm
